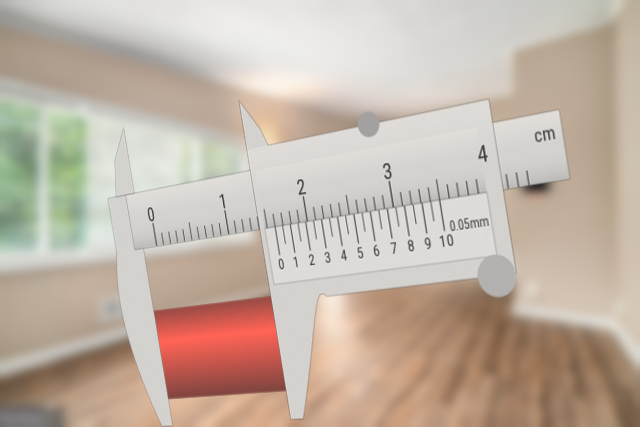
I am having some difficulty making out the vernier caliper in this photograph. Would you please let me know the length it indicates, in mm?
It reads 16.0 mm
